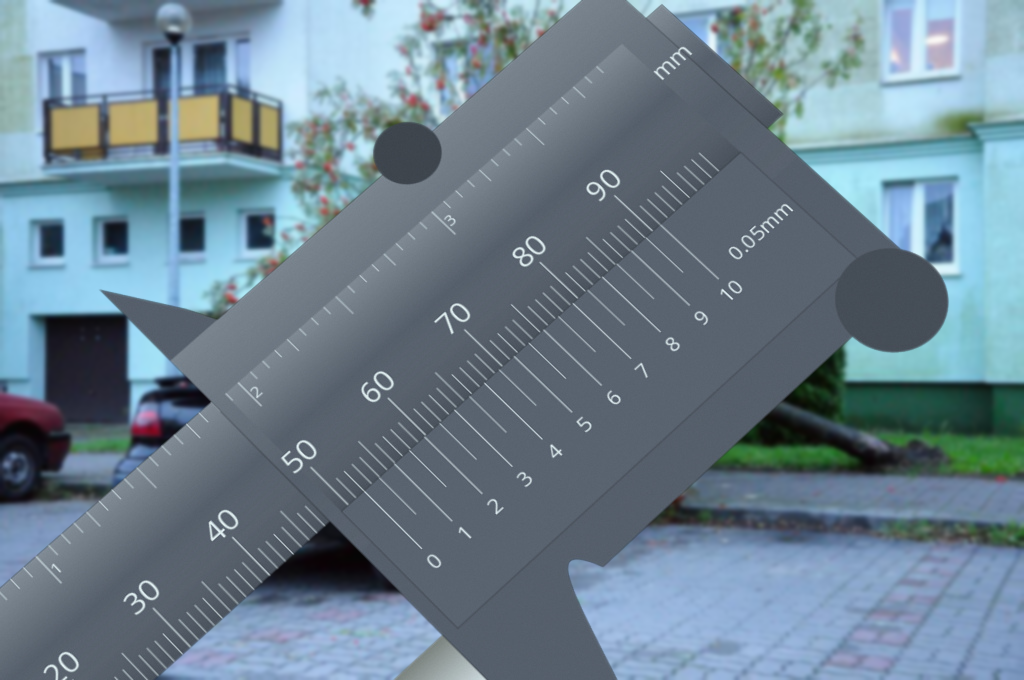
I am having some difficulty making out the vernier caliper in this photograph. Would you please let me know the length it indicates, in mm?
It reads 52.0 mm
